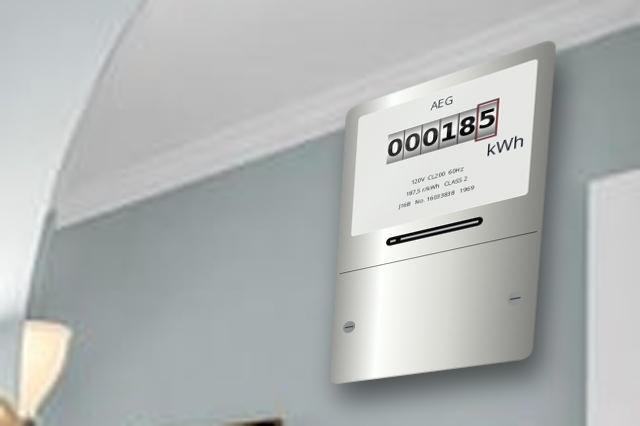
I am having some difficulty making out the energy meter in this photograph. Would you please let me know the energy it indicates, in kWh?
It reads 18.5 kWh
